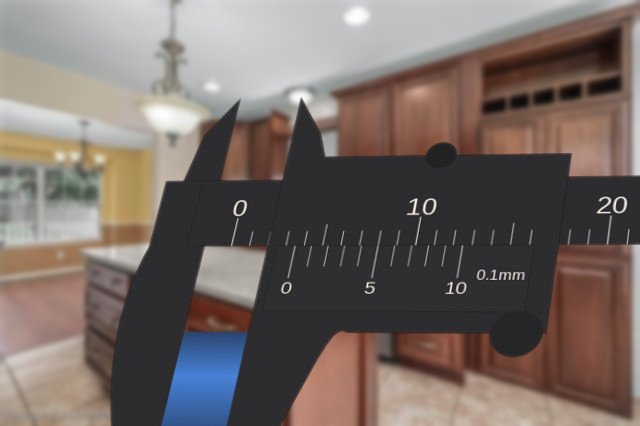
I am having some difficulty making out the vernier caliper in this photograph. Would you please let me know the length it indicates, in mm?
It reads 3.5 mm
